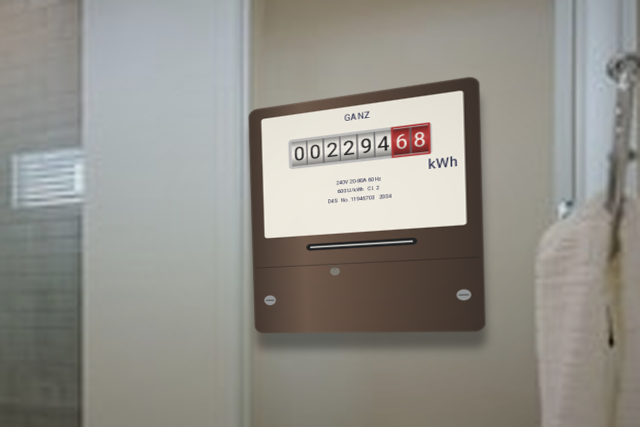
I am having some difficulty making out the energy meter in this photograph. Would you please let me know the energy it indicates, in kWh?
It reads 2294.68 kWh
